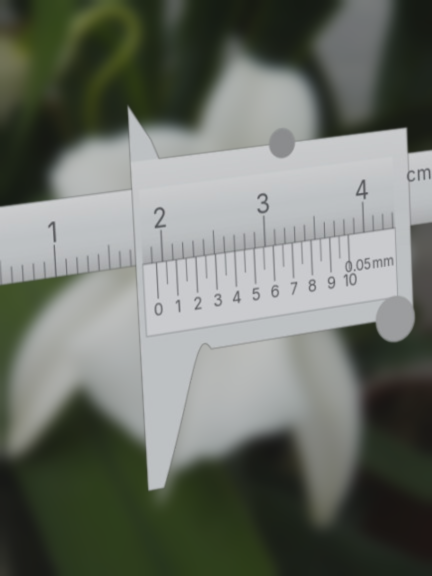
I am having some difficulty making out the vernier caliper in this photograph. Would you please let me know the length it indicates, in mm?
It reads 19.4 mm
